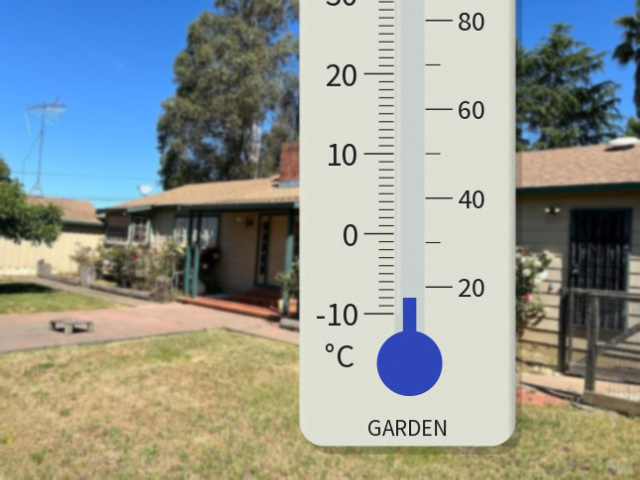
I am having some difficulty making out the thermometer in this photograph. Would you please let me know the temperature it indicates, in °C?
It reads -8 °C
